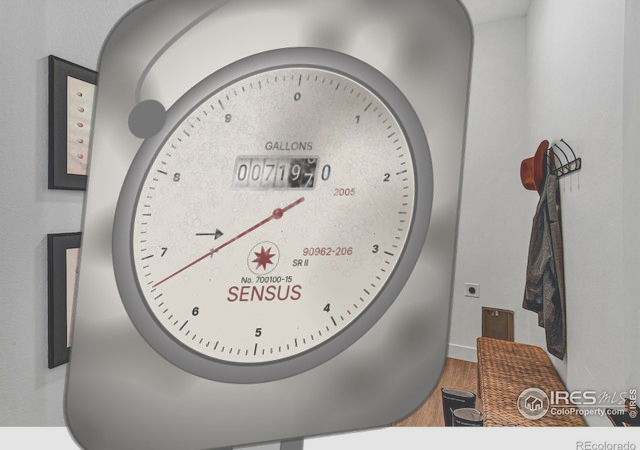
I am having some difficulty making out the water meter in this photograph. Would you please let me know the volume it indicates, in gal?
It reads 71966.6 gal
